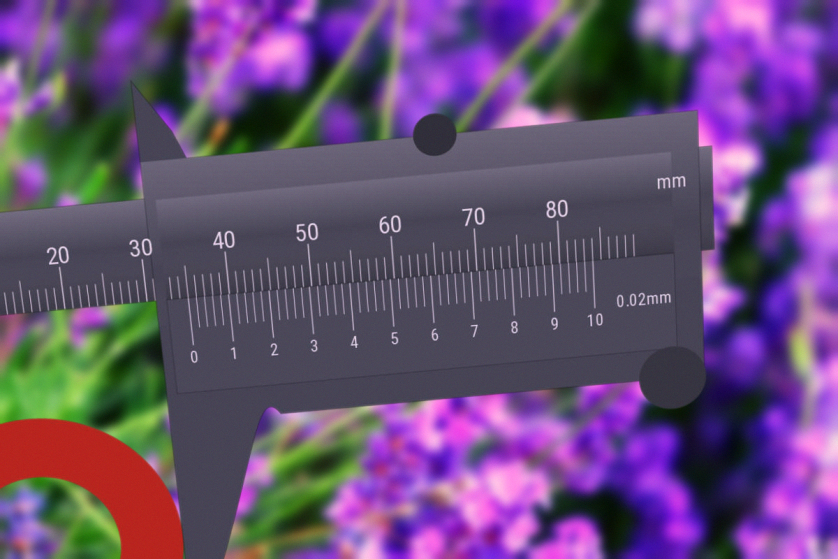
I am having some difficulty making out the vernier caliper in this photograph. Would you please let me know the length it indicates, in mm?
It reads 35.0 mm
